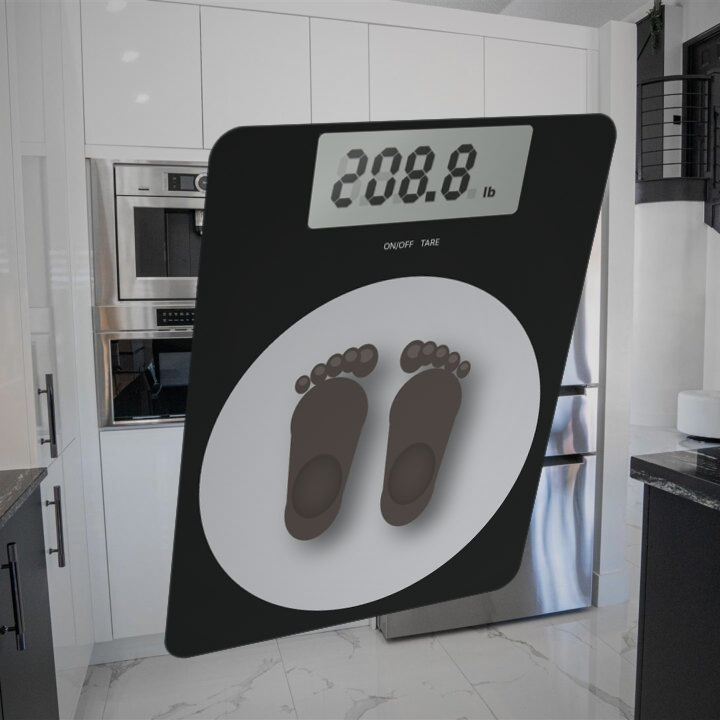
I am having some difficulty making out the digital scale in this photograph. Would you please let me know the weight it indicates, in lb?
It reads 208.8 lb
